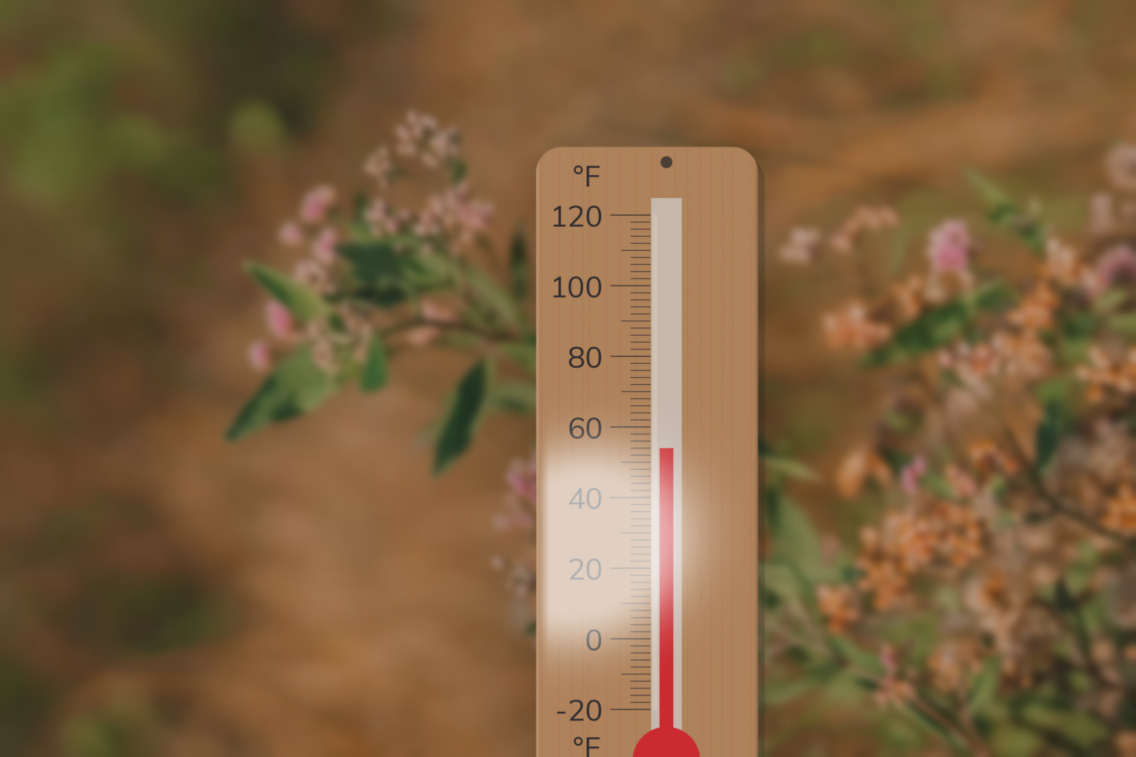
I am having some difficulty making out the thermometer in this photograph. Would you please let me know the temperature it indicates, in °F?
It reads 54 °F
